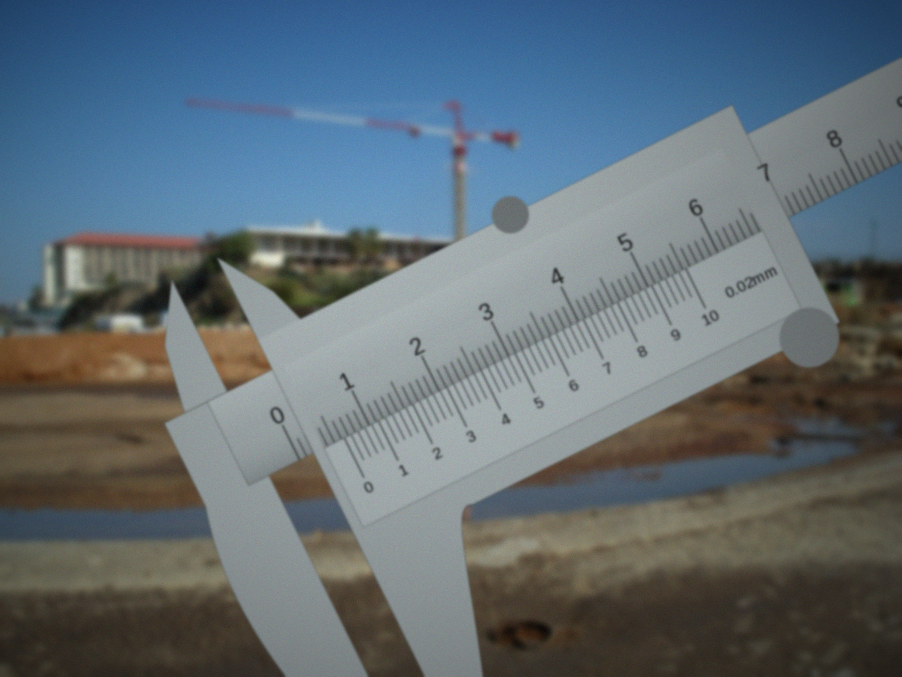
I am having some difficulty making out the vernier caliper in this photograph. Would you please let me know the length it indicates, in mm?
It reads 6.4 mm
